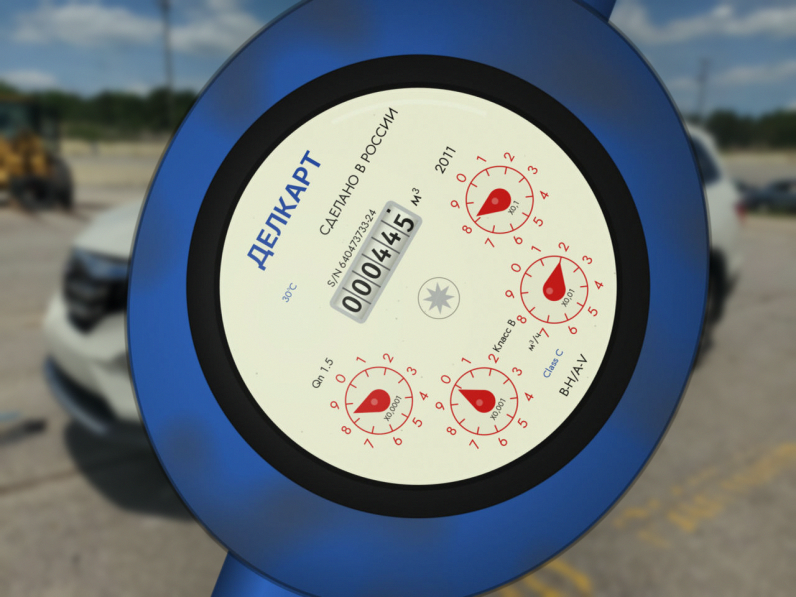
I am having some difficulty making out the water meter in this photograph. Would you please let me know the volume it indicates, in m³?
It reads 444.8198 m³
